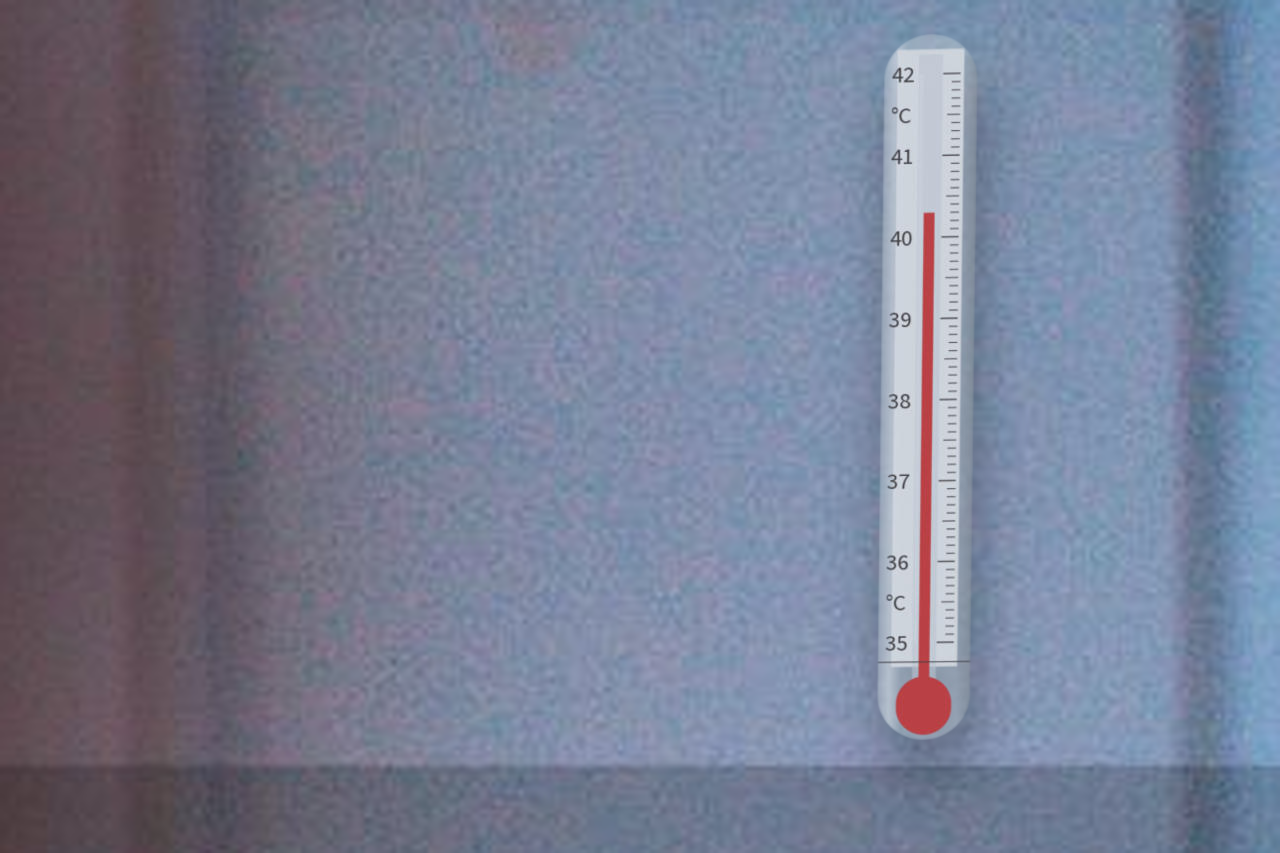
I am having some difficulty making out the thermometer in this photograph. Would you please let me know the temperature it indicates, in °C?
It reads 40.3 °C
